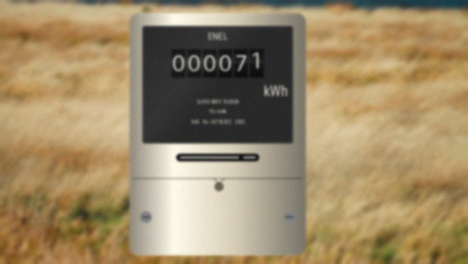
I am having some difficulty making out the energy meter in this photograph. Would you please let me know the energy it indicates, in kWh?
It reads 71 kWh
